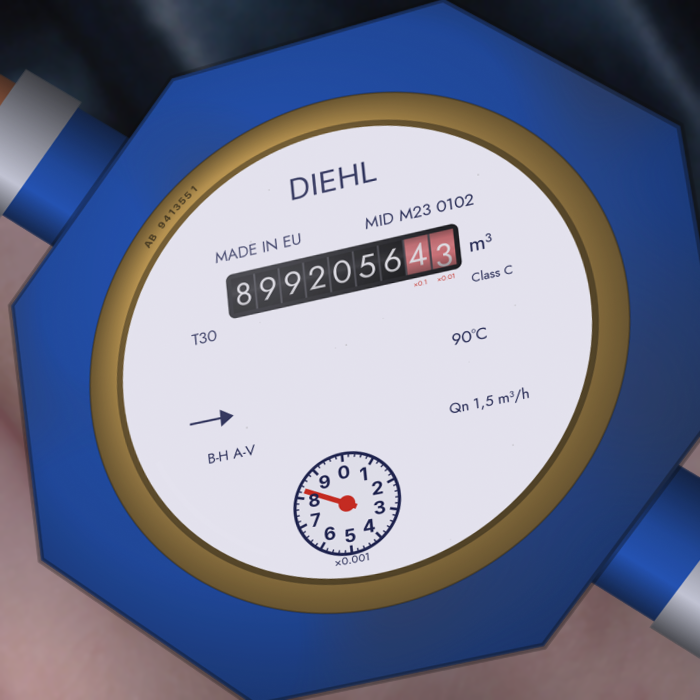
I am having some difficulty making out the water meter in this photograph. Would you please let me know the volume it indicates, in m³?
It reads 8992056.428 m³
